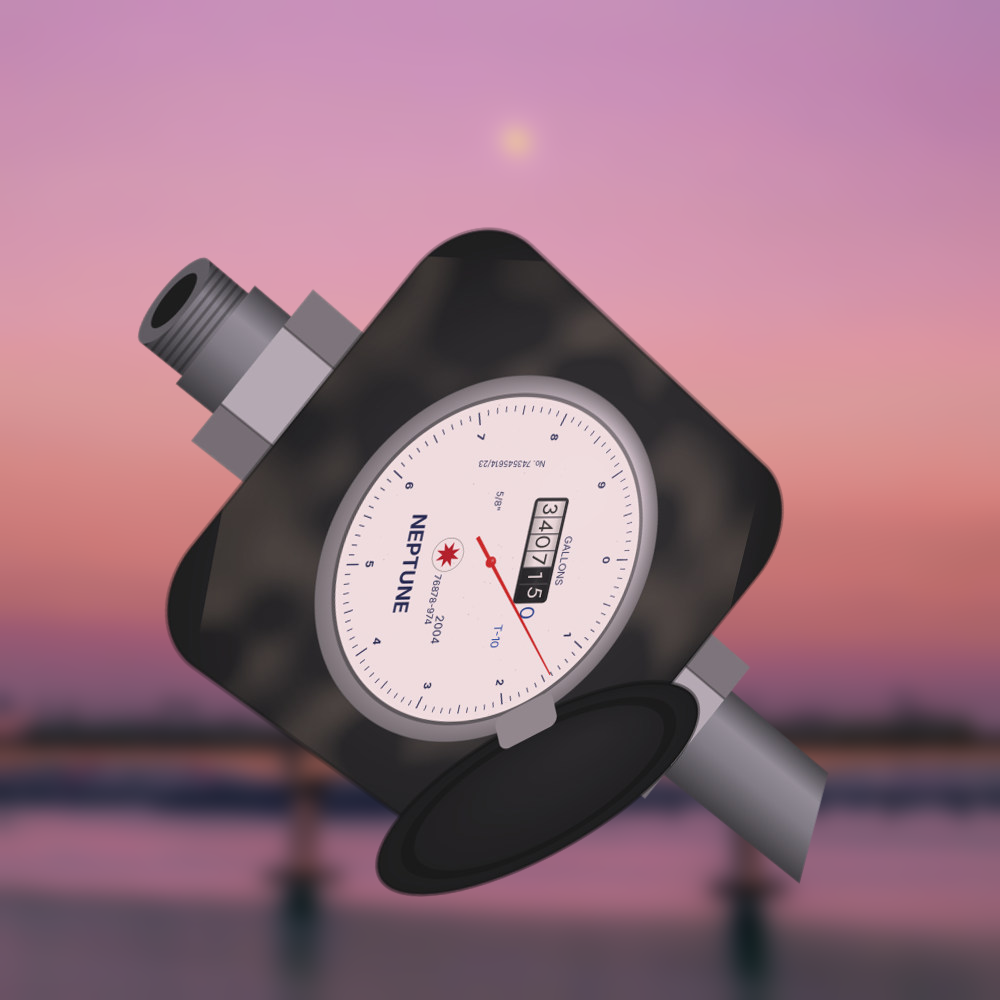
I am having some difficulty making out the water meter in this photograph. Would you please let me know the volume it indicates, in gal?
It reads 3407151.4 gal
